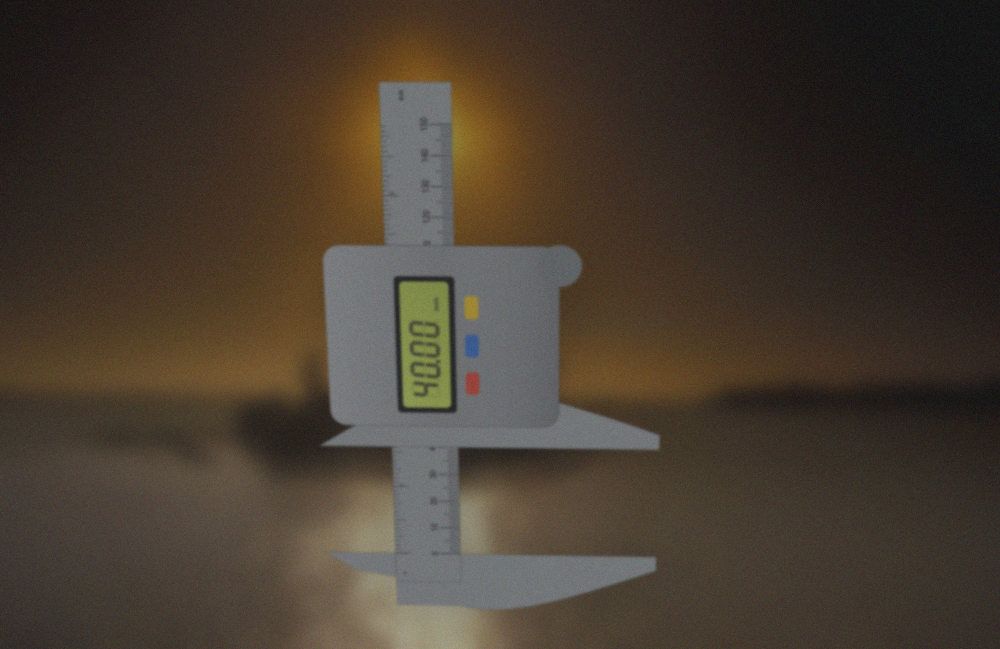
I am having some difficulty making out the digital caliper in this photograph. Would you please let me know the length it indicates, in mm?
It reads 40.00 mm
